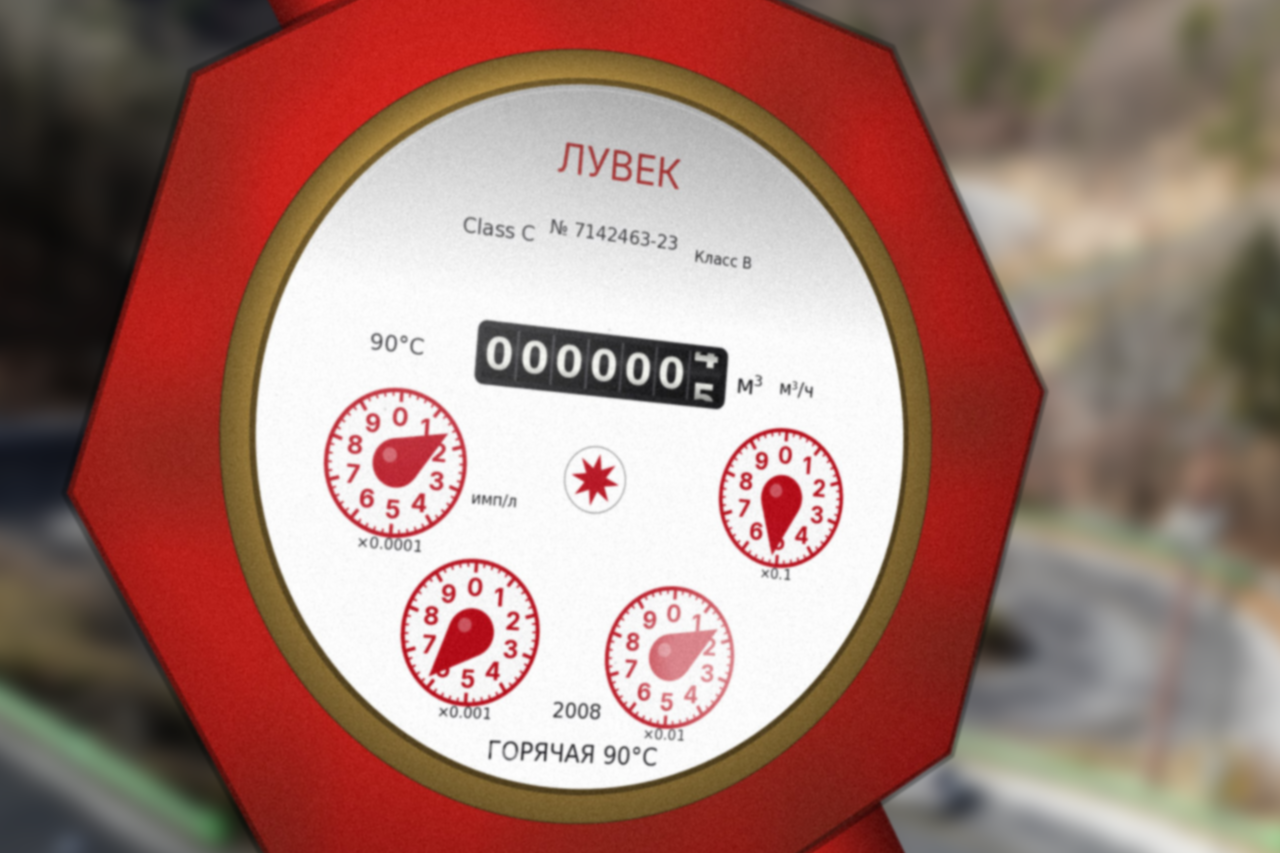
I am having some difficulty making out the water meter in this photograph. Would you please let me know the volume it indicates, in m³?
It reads 4.5161 m³
